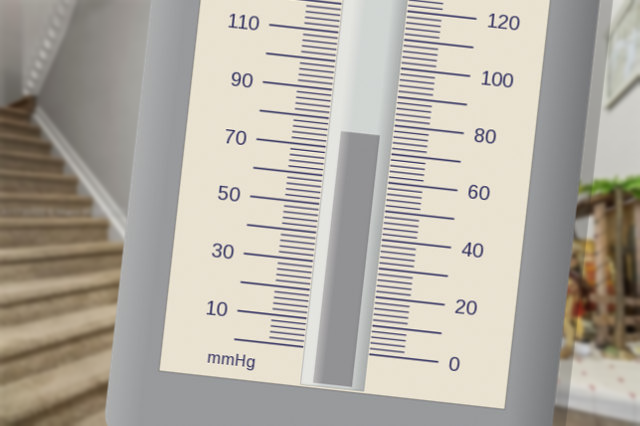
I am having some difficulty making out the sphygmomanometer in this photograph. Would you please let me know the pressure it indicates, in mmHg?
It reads 76 mmHg
